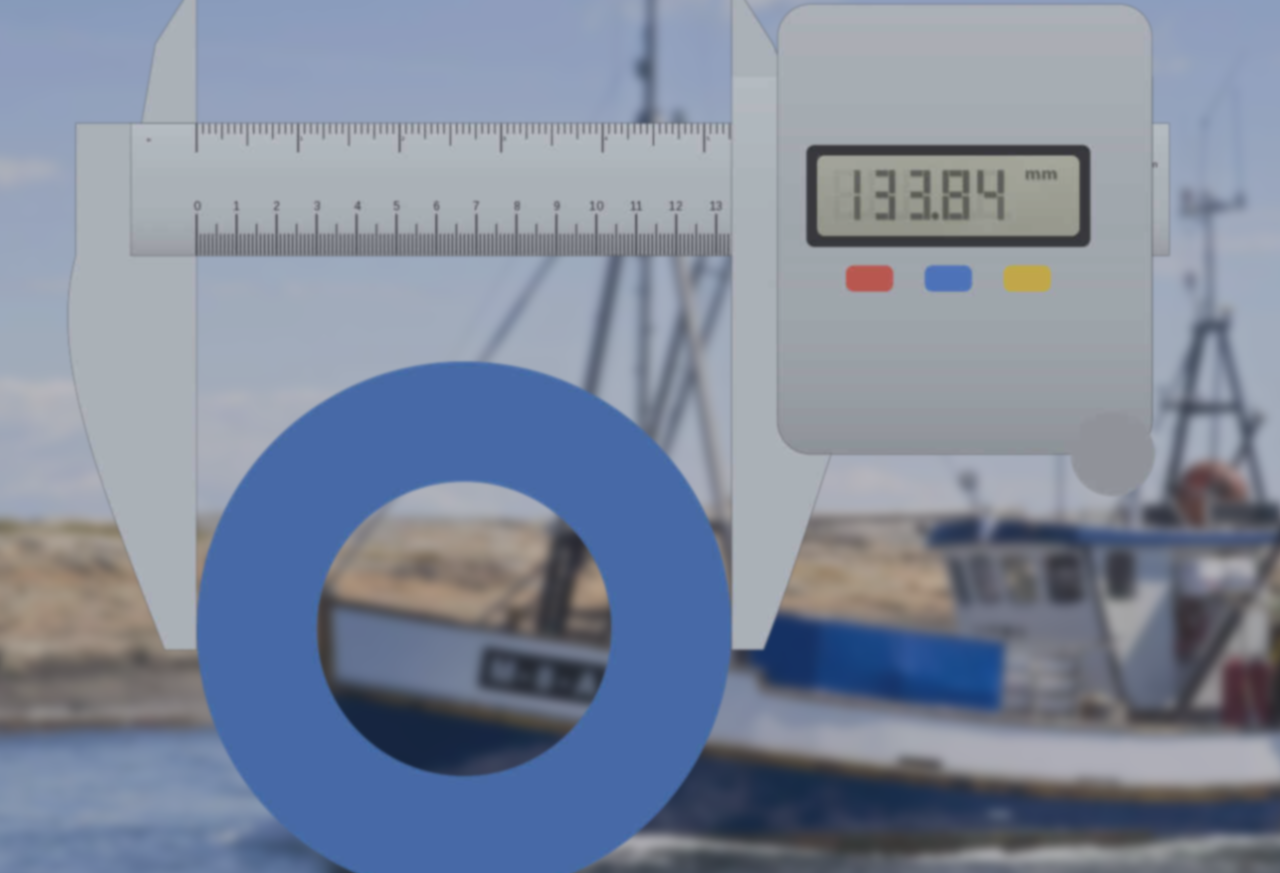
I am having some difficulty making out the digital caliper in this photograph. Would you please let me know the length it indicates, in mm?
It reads 133.84 mm
